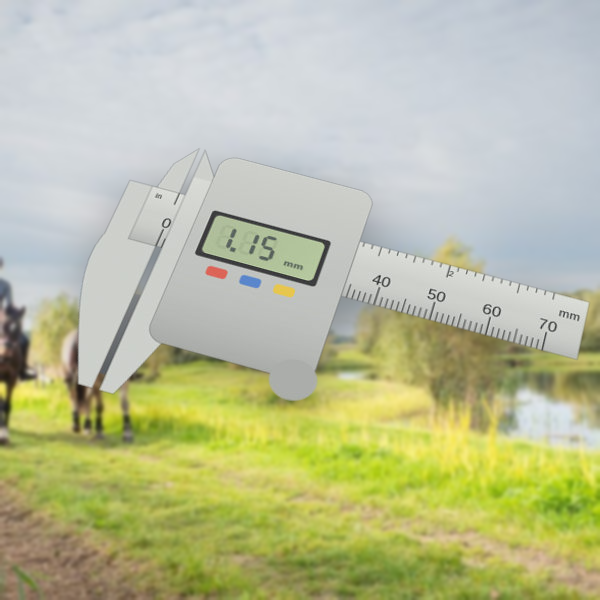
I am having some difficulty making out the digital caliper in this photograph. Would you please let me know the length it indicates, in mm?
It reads 1.15 mm
